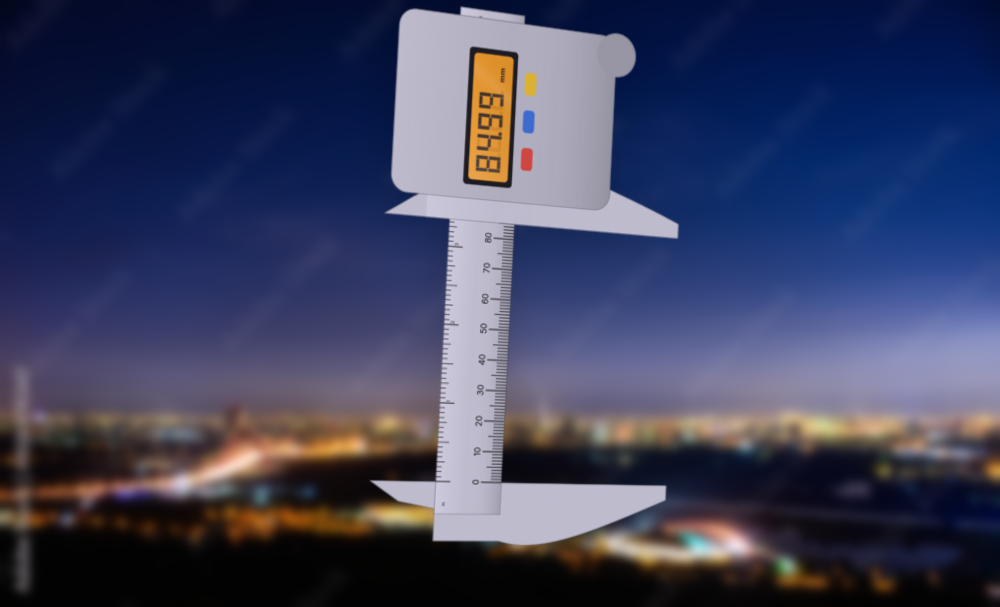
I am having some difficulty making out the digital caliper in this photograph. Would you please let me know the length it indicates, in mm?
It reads 84.99 mm
